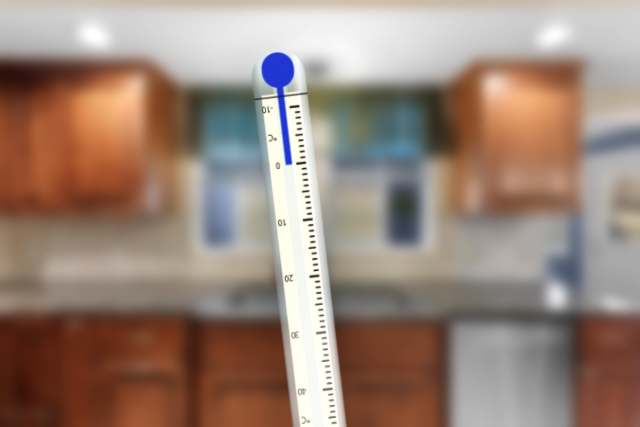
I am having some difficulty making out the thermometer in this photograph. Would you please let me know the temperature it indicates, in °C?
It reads 0 °C
